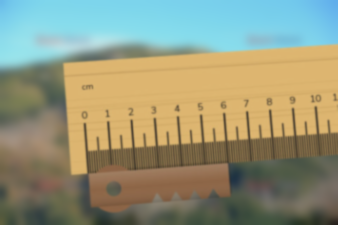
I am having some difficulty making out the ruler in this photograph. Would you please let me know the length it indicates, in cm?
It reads 6 cm
